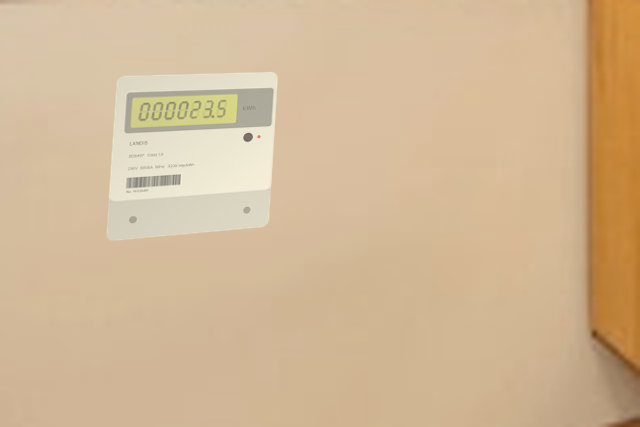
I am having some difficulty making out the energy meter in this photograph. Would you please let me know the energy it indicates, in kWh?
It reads 23.5 kWh
